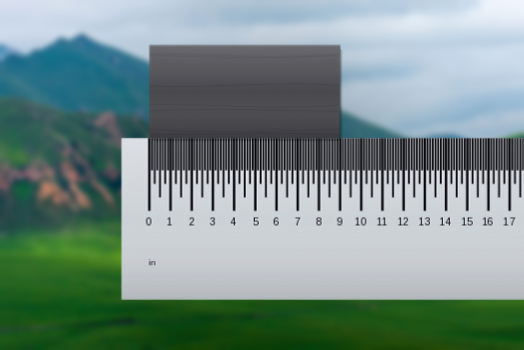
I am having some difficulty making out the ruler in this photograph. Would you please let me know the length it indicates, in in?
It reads 9 in
